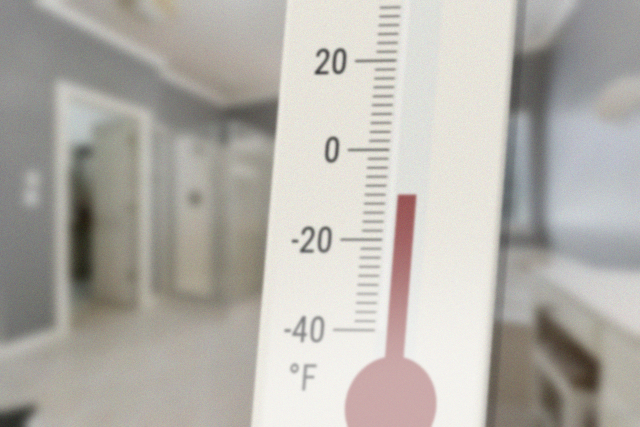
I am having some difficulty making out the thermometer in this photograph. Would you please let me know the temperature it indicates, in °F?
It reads -10 °F
